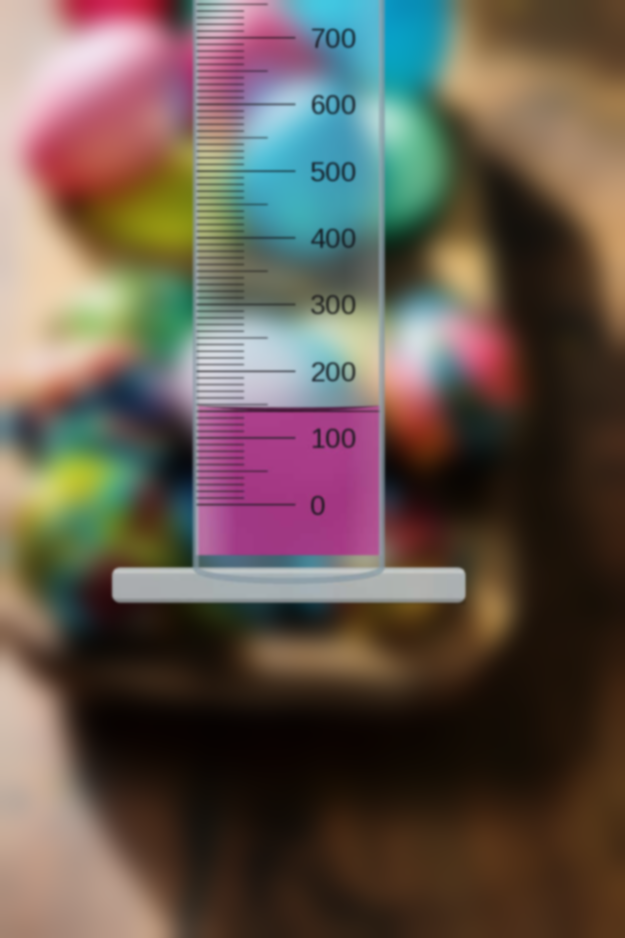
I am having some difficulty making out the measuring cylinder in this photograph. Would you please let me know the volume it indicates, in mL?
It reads 140 mL
